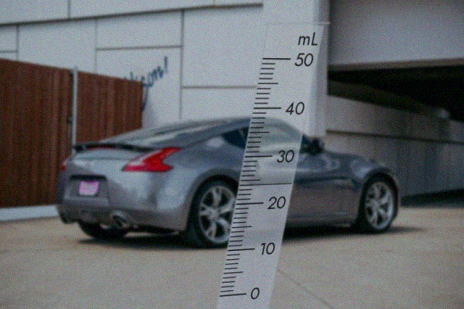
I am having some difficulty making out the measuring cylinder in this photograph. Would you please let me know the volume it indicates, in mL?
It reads 24 mL
